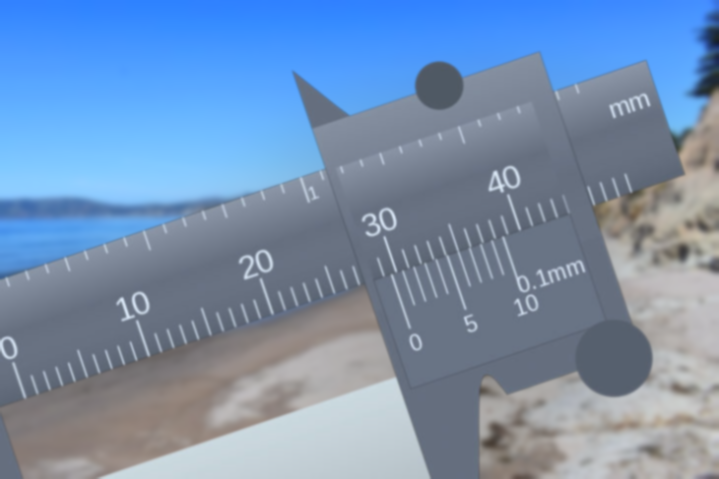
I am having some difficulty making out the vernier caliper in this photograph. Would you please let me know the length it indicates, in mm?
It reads 29.6 mm
